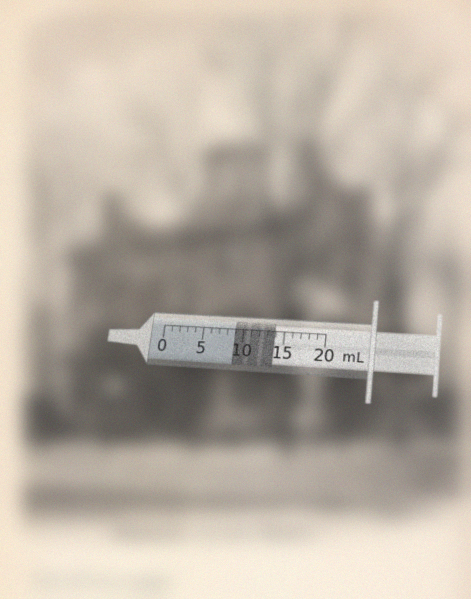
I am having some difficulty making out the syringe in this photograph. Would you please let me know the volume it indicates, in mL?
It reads 9 mL
